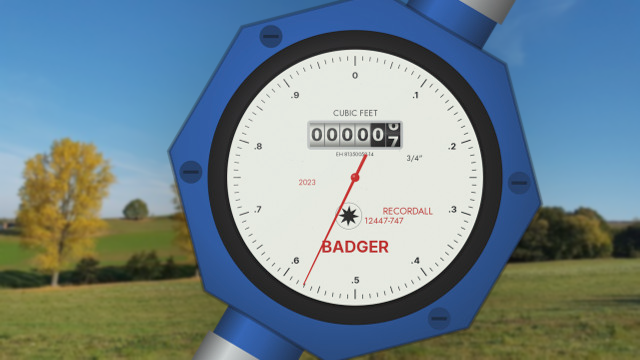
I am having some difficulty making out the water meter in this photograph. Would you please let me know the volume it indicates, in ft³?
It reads 6.57 ft³
